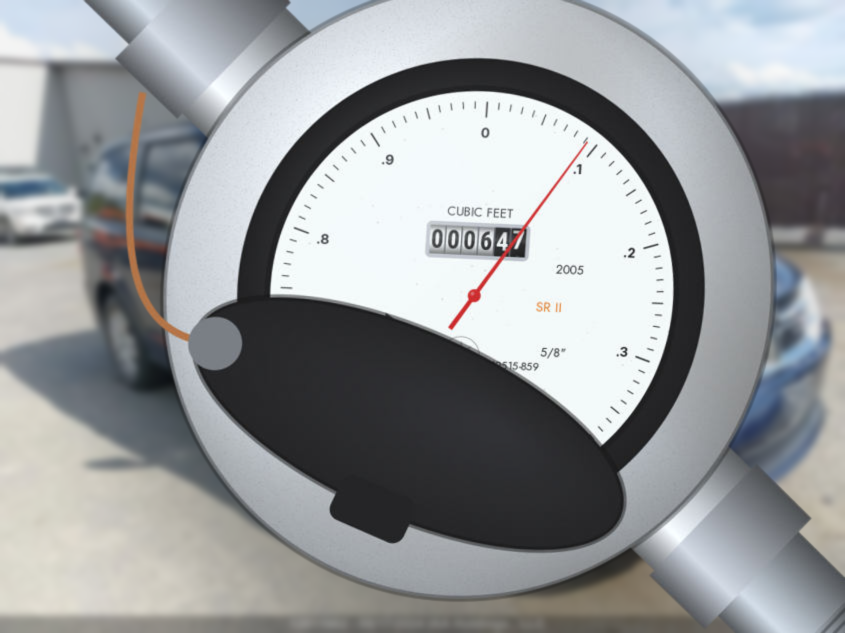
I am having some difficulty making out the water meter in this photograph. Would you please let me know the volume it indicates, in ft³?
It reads 647.09 ft³
